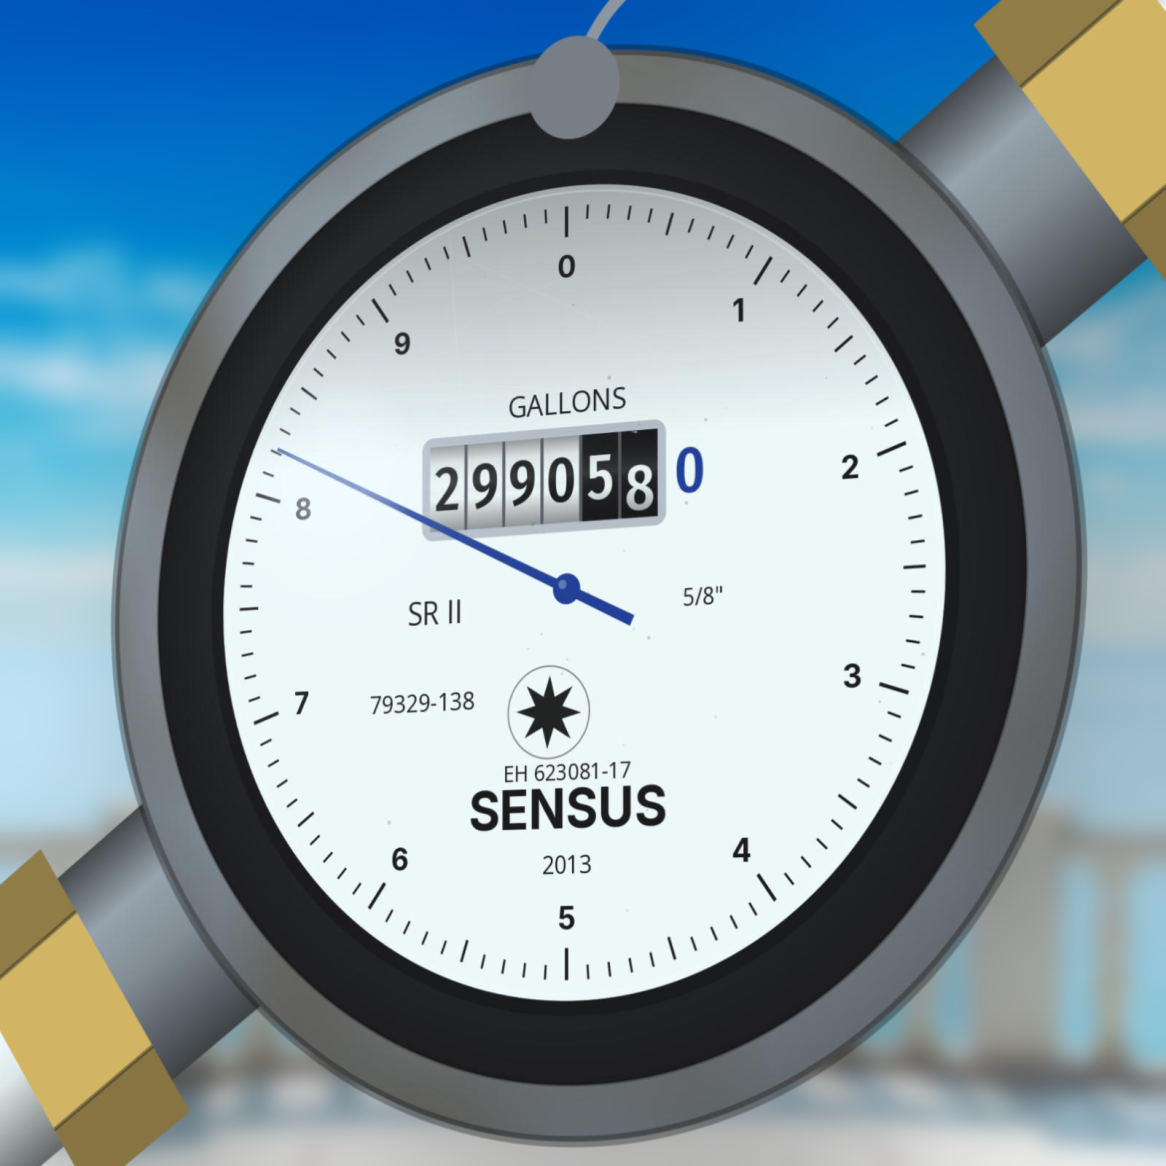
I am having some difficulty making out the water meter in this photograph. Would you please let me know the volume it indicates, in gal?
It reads 2990578.2 gal
